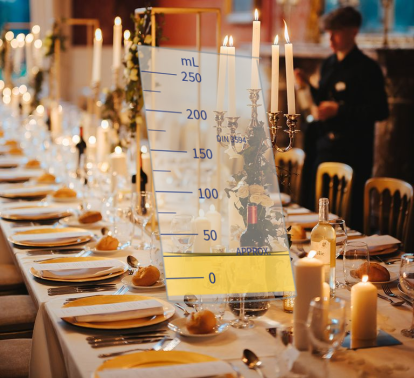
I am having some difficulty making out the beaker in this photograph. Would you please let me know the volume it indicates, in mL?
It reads 25 mL
